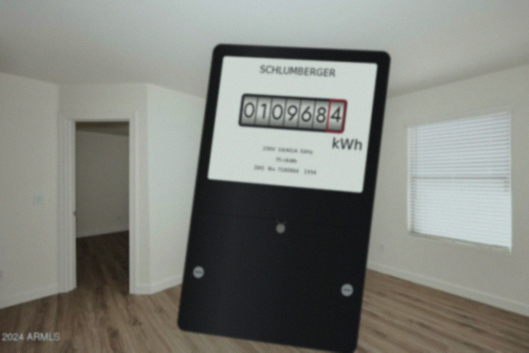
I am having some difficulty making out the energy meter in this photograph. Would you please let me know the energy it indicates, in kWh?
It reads 10968.4 kWh
